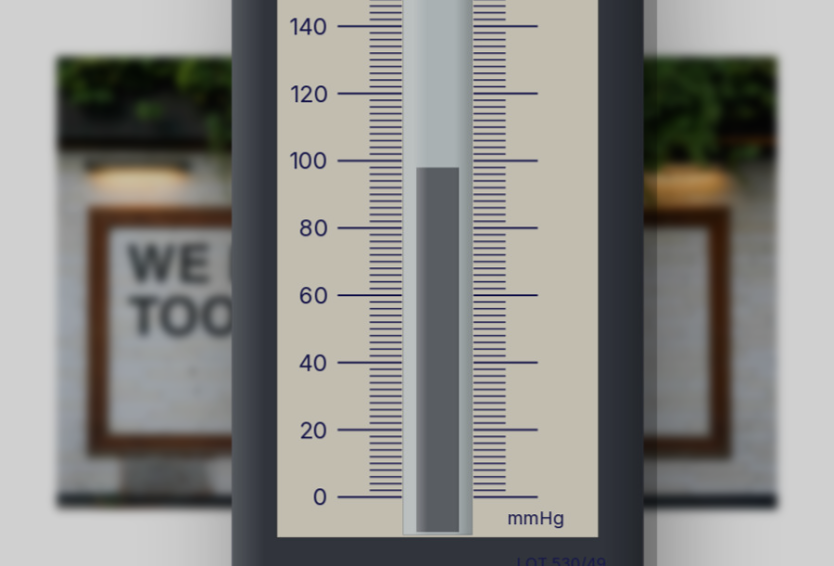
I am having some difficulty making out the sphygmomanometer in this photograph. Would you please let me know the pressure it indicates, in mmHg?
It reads 98 mmHg
